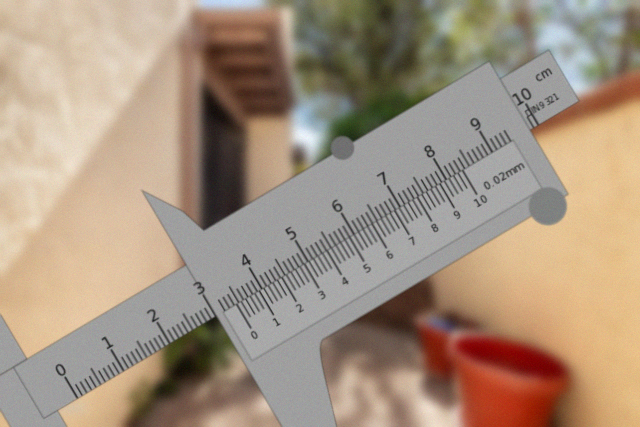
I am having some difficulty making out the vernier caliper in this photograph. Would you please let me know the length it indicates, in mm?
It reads 34.5 mm
